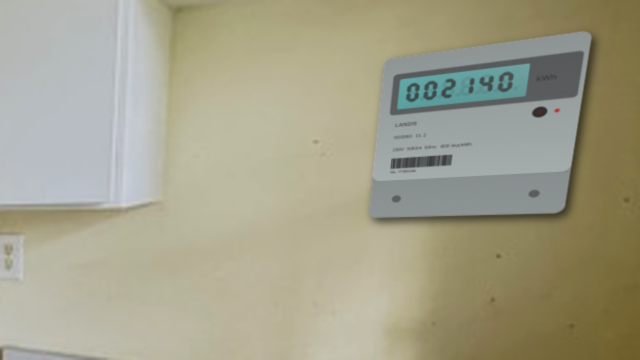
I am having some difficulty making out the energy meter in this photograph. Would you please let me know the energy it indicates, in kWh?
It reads 2140 kWh
